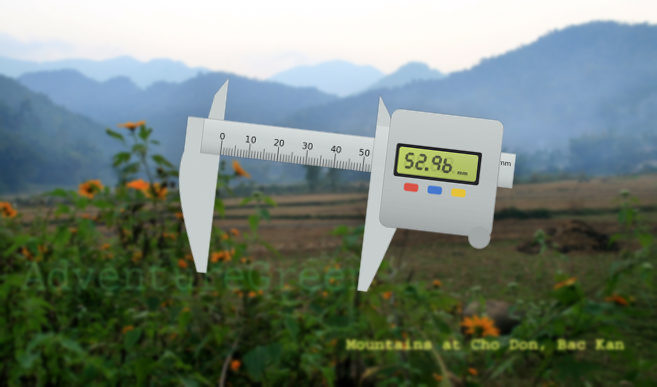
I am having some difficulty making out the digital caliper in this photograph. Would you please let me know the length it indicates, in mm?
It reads 52.96 mm
